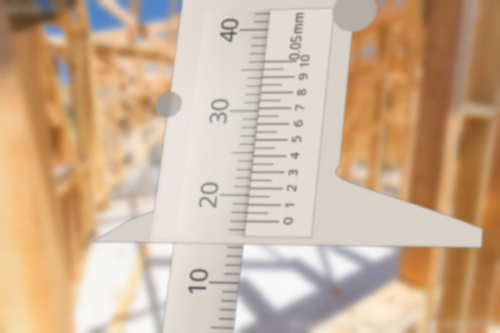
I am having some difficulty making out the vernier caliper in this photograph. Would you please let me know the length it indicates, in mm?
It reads 17.0 mm
